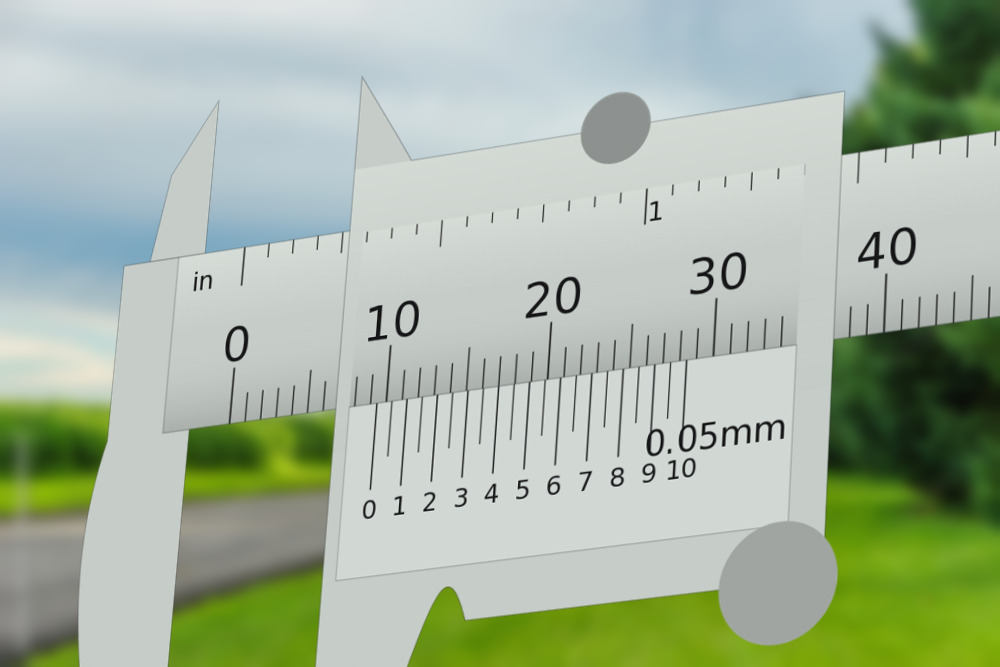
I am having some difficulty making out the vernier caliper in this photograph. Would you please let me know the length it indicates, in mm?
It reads 9.4 mm
